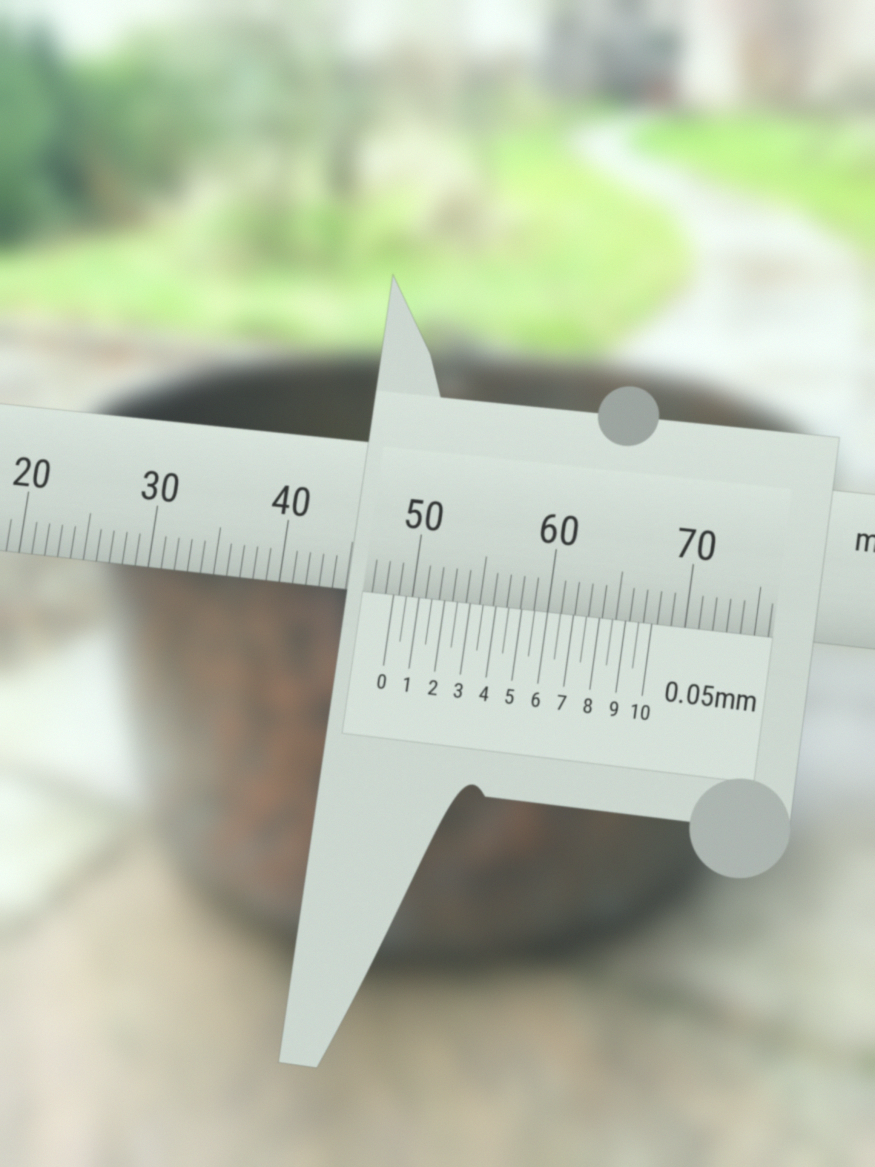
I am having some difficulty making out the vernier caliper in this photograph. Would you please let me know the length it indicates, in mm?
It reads 48.6 mm
